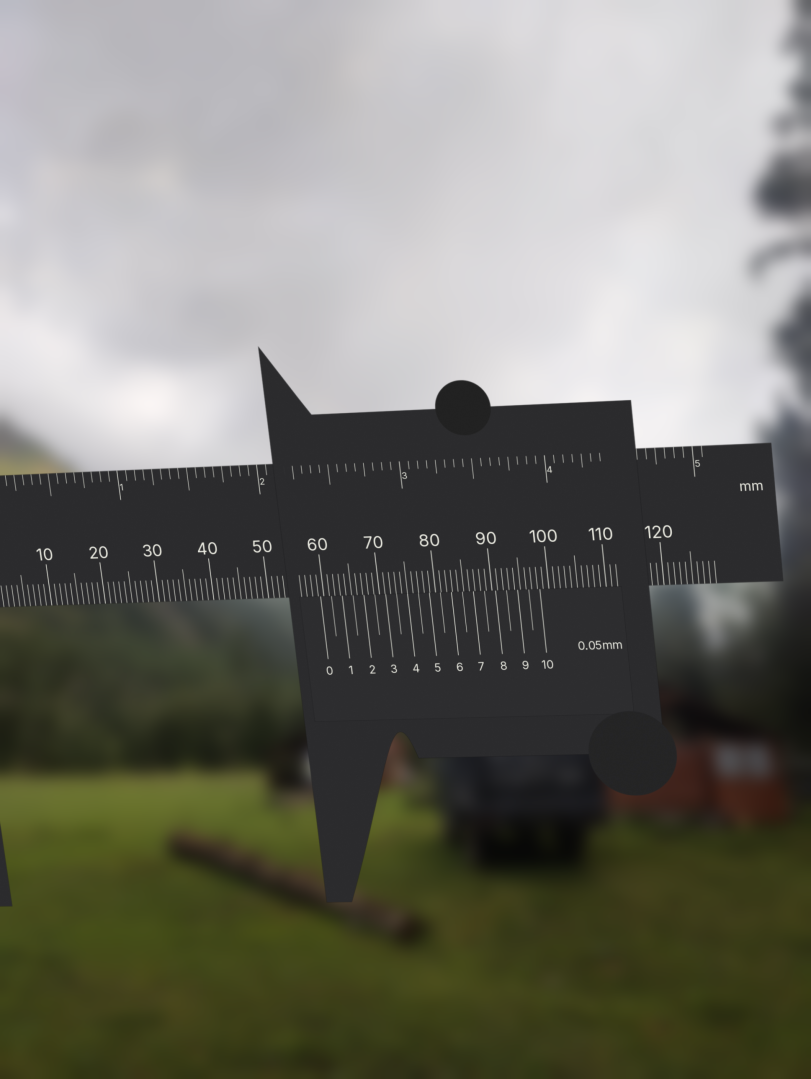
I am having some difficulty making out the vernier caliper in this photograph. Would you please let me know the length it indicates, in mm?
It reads 59.4 mm
